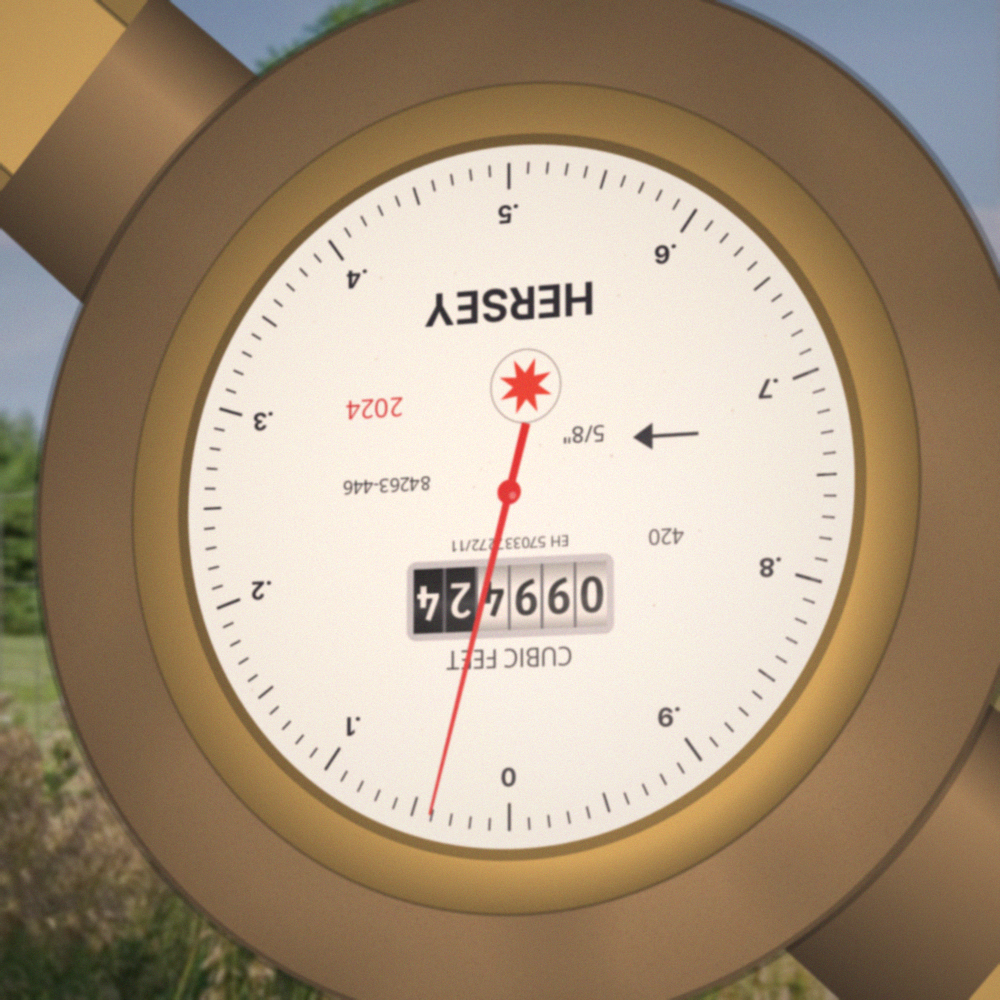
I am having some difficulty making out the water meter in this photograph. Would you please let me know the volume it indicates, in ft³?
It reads 99424.04 ft³
